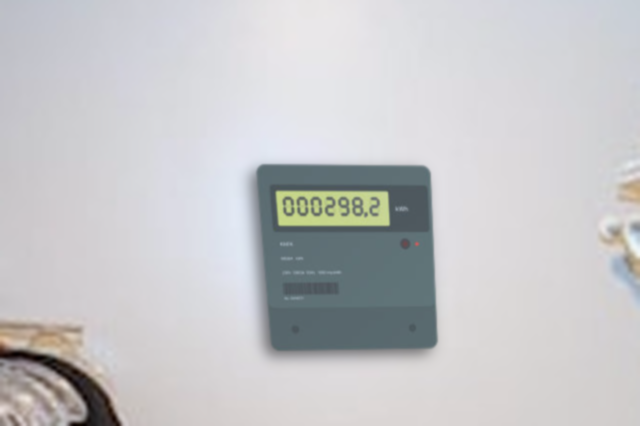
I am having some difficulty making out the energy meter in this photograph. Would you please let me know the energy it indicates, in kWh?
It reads 298.2 kWh
